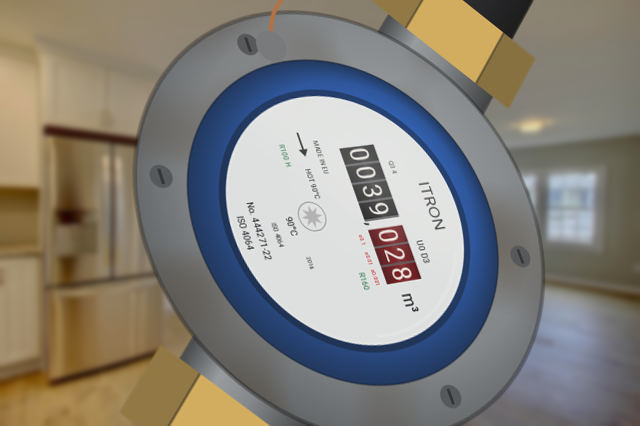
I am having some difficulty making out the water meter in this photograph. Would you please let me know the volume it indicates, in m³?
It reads 39.028 m³
